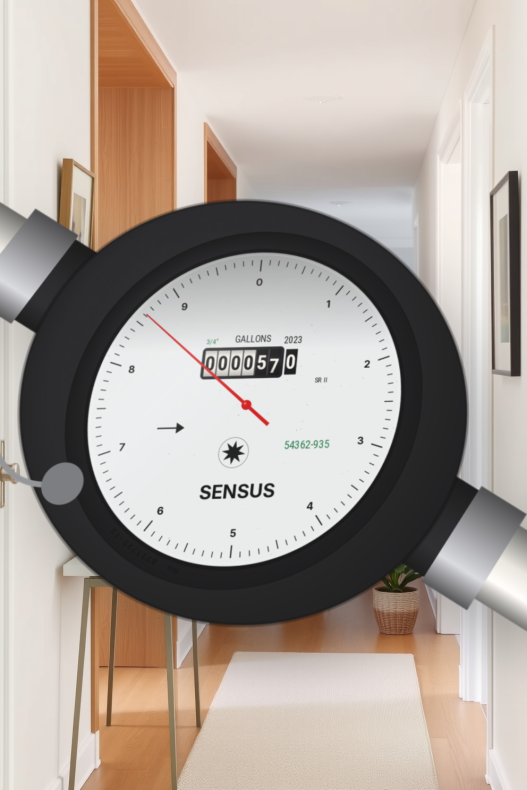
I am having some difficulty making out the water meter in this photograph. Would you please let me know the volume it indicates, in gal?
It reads 568.6 gal
